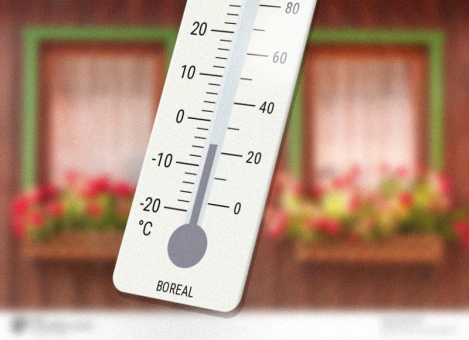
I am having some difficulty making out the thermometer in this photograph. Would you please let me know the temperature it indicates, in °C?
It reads -5 °C
